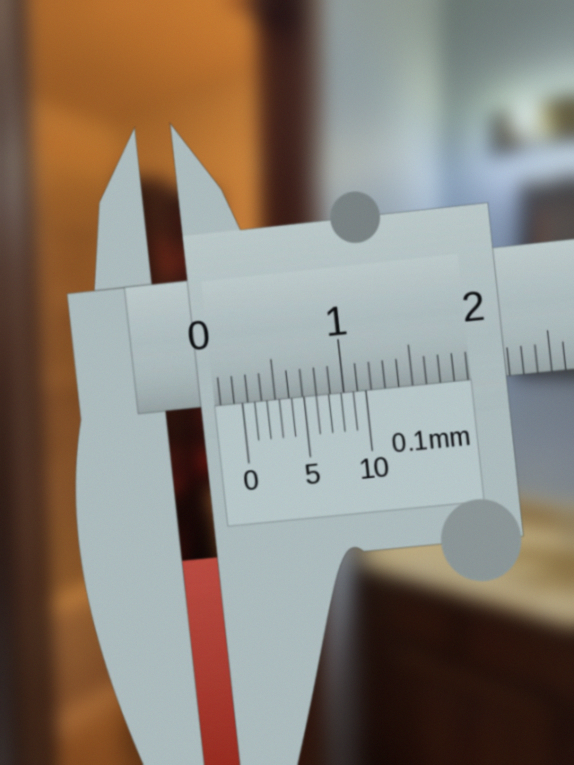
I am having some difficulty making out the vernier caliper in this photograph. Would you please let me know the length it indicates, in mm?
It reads 2.6 mm
